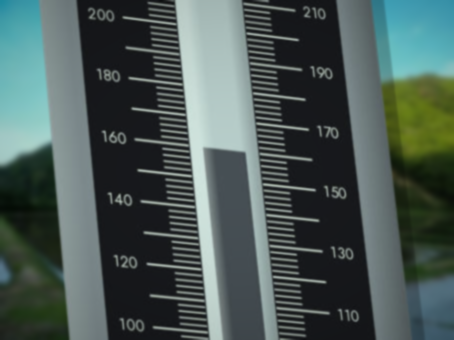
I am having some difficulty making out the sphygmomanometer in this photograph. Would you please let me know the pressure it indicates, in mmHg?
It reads 160 mmHg
